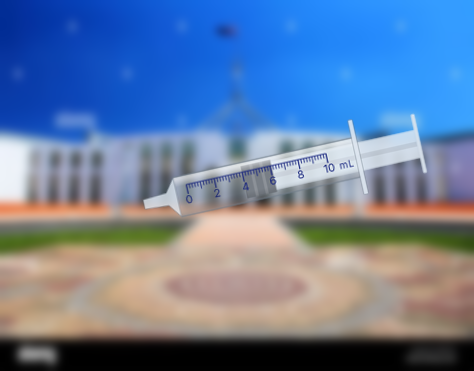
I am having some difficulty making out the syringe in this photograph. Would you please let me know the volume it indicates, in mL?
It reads 4 mL
